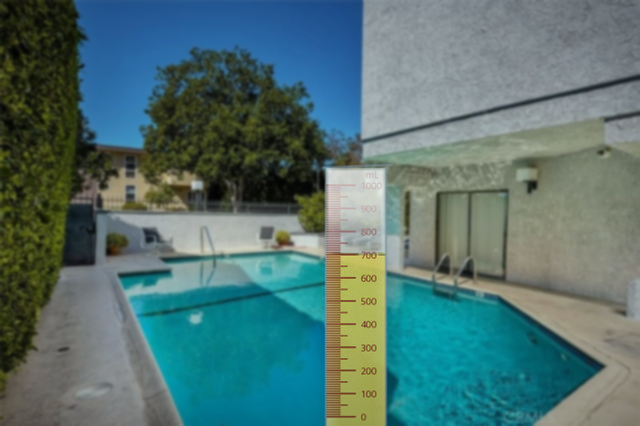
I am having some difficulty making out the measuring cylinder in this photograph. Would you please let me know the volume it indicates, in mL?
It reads 700 mL
